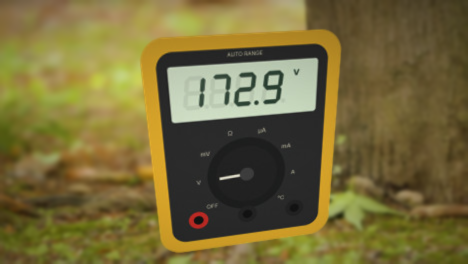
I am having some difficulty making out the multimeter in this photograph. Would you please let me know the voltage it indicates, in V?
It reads 172.9 V
